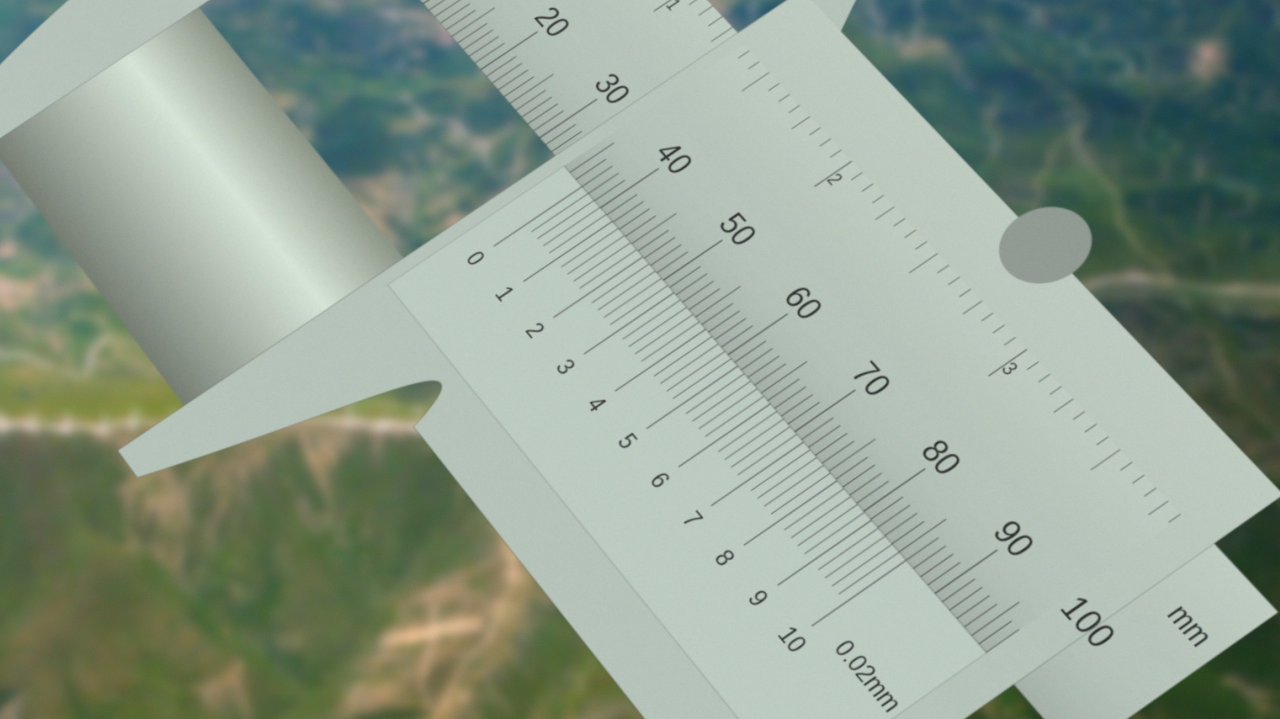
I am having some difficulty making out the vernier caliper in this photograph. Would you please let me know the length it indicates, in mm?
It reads 37.0 mm
